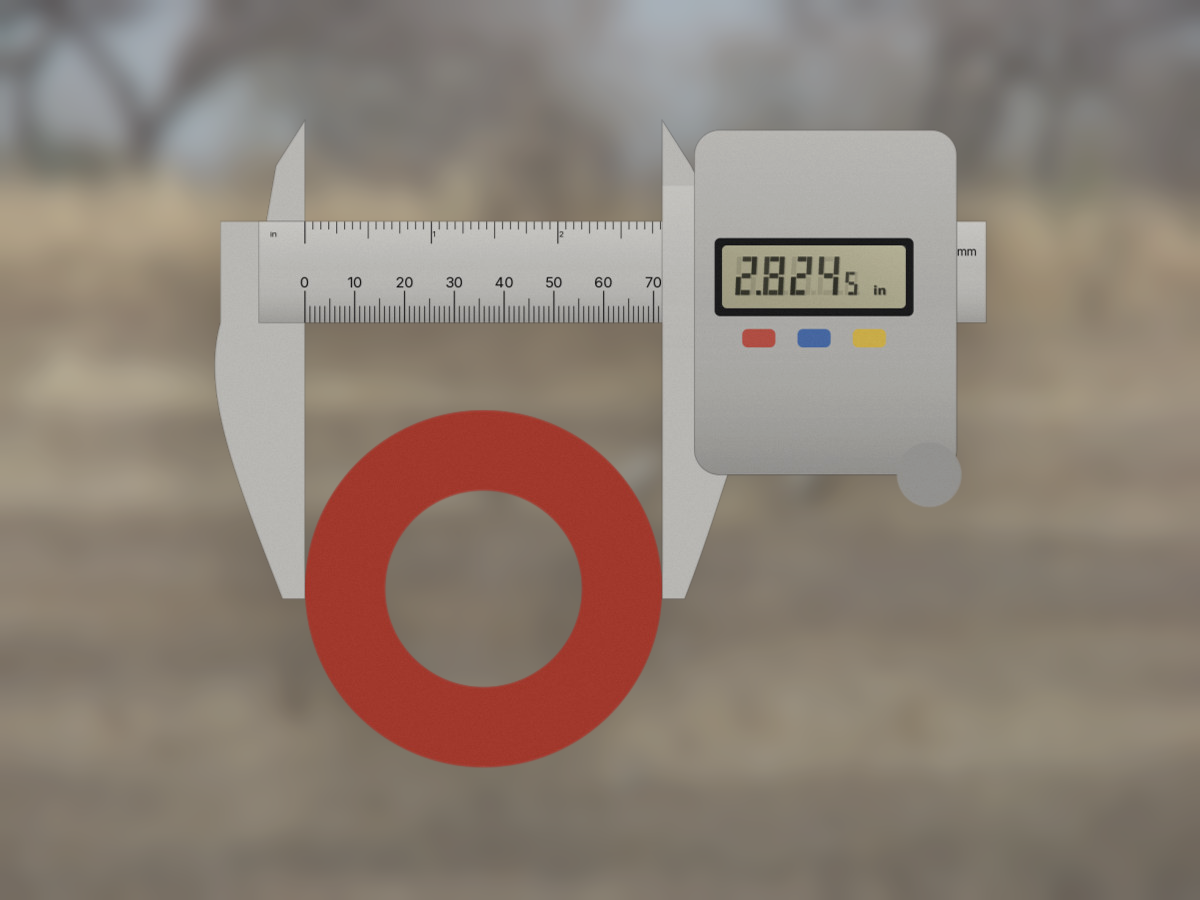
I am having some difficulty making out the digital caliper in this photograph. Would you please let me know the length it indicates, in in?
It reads 2.8245 in
